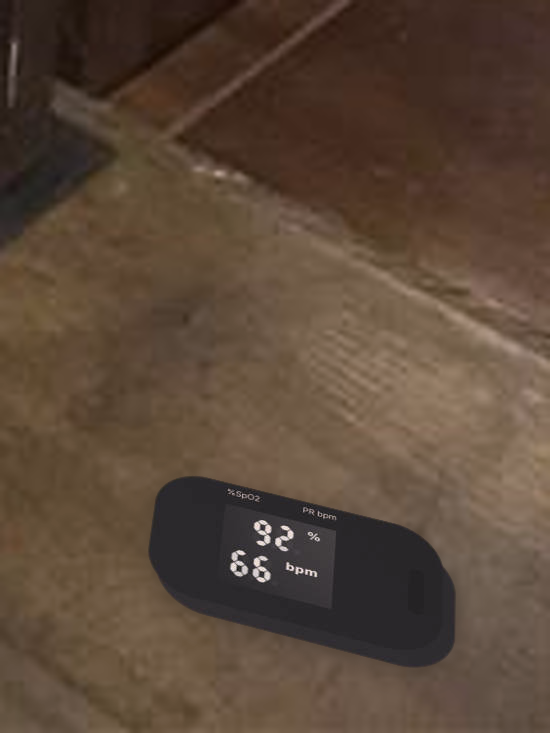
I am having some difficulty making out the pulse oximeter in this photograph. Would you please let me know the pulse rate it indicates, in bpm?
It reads 66 bpm
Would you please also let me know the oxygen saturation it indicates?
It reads 92 %
